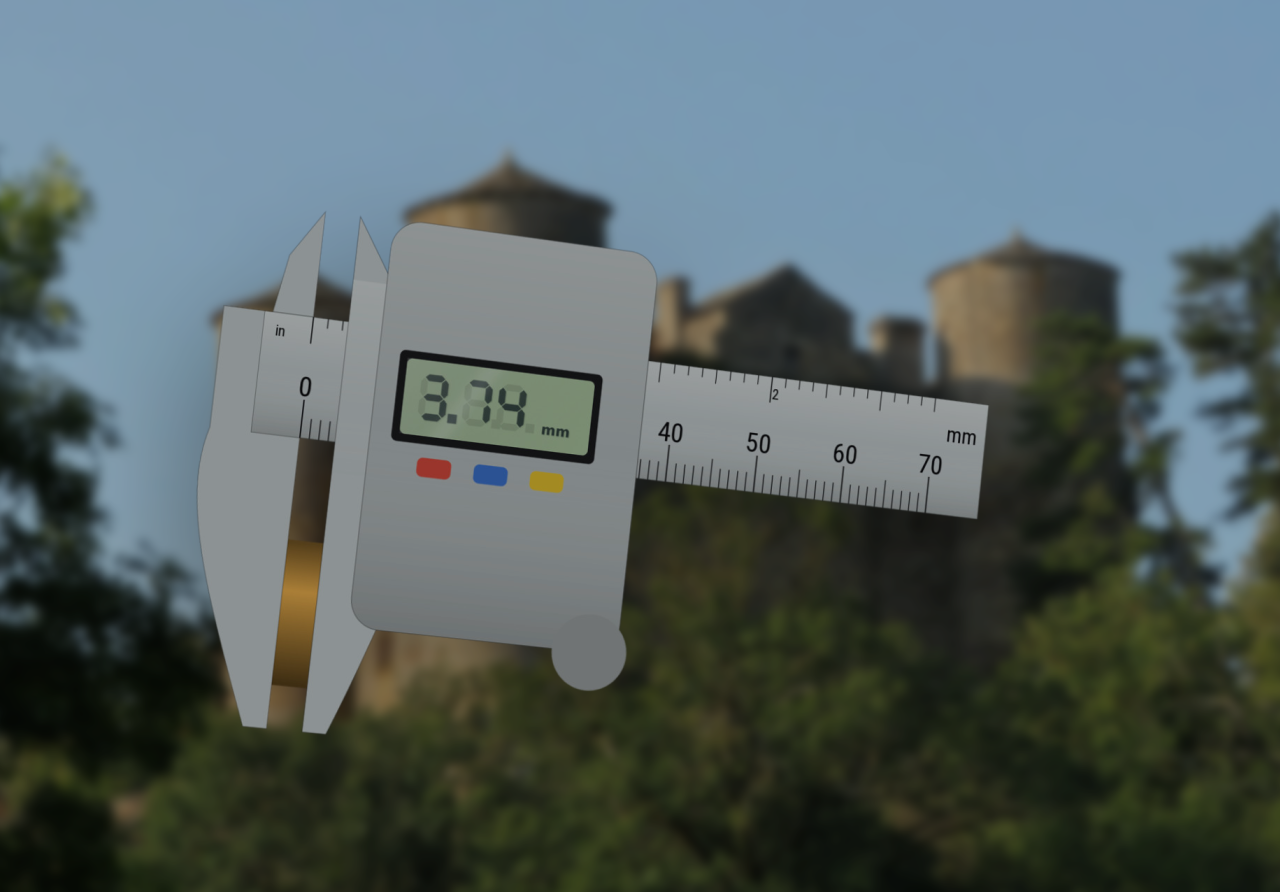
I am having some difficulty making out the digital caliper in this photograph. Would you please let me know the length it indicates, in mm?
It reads 3.74 mm
